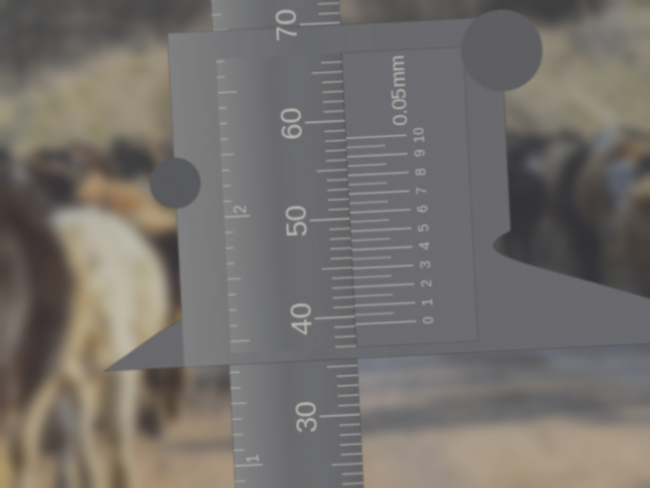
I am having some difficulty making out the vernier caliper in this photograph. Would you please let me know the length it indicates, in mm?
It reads 39.2 mm
